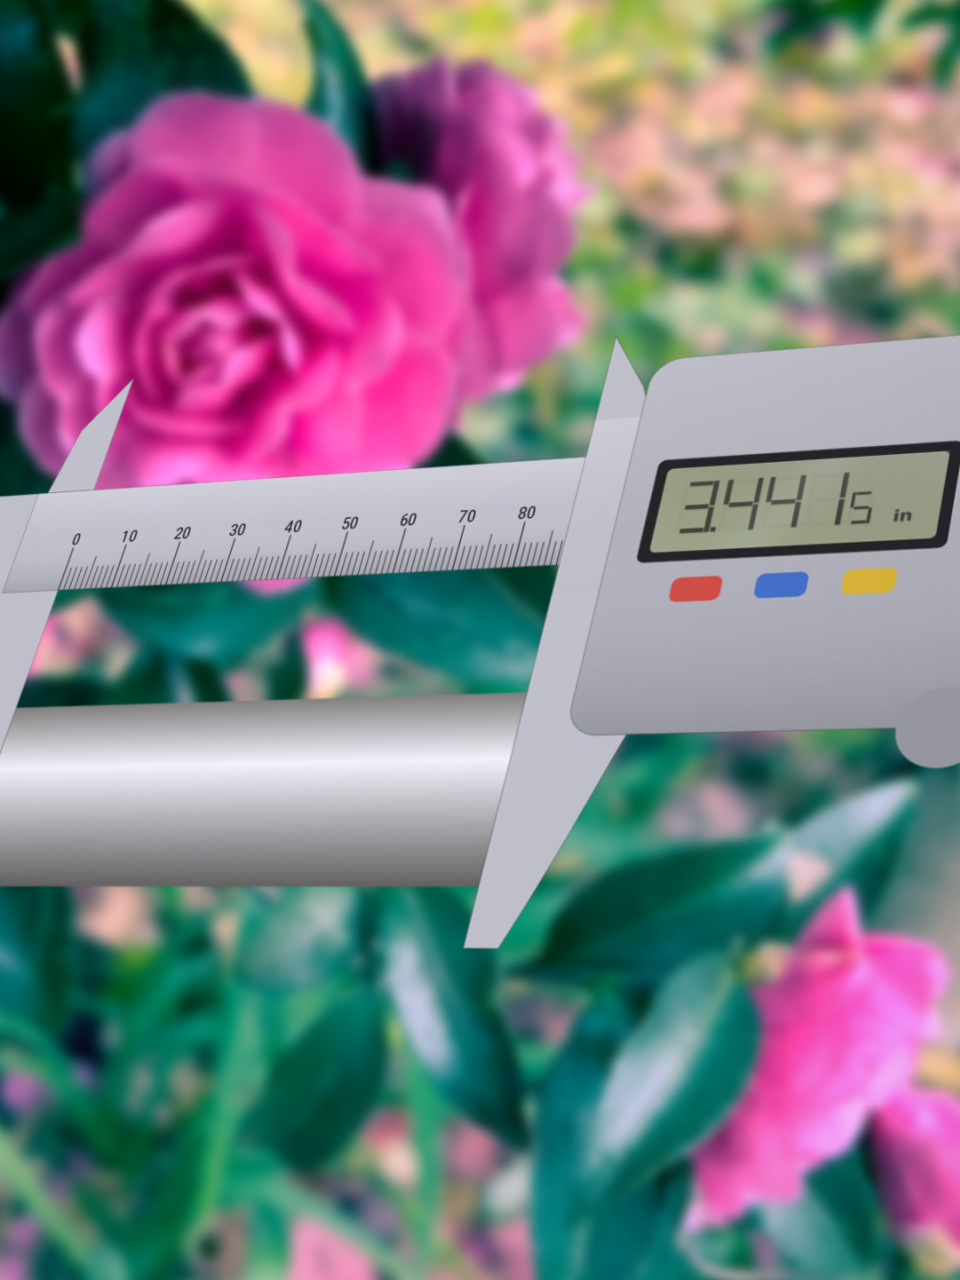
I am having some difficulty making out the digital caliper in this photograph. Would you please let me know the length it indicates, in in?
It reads 3.4415 in
